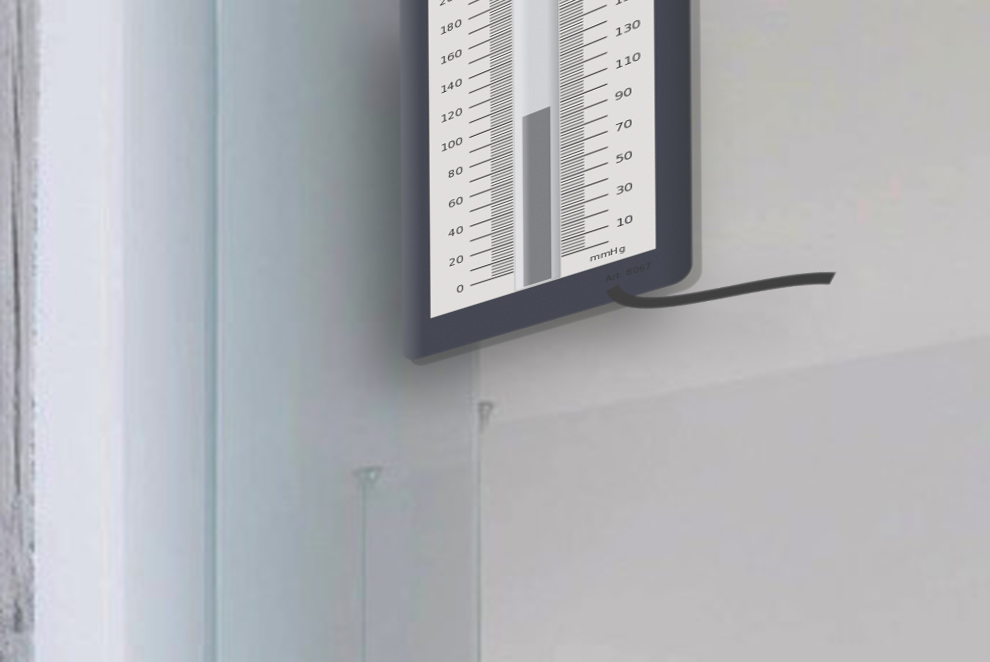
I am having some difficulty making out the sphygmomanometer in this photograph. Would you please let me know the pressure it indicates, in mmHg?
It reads 100 mmHg
